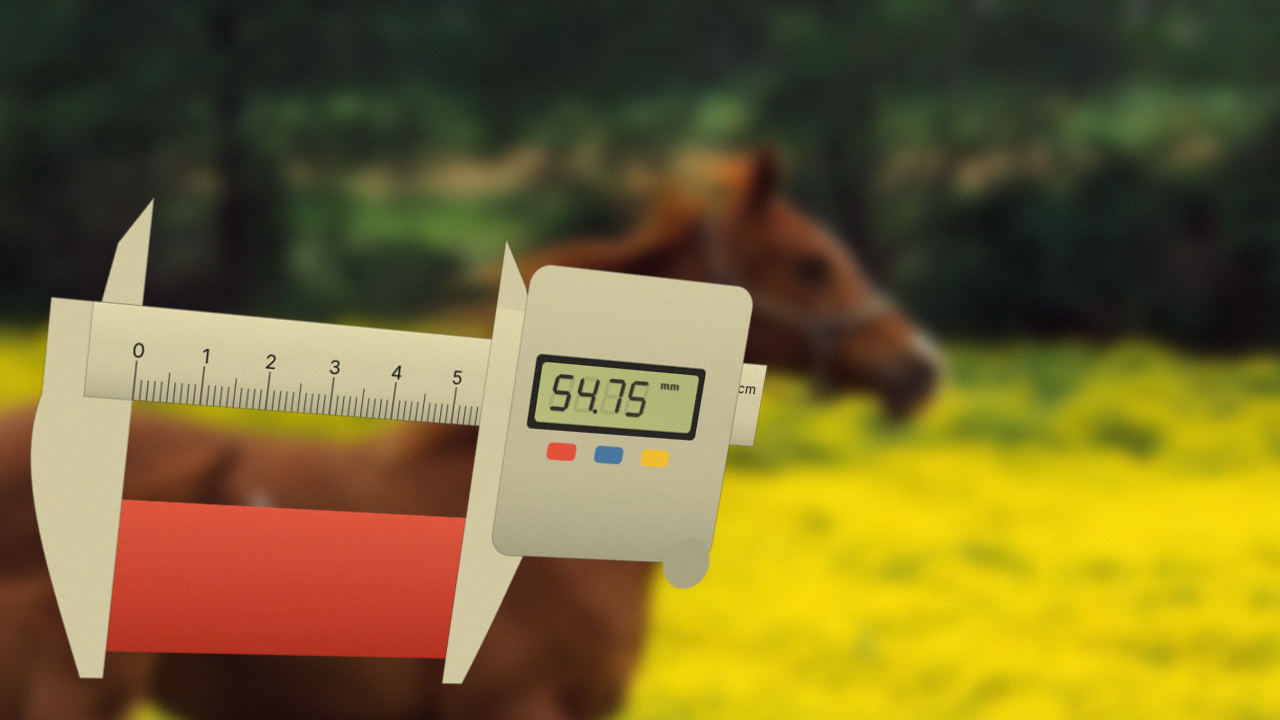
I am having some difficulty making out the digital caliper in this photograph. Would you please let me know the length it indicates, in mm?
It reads 54.75 mm
